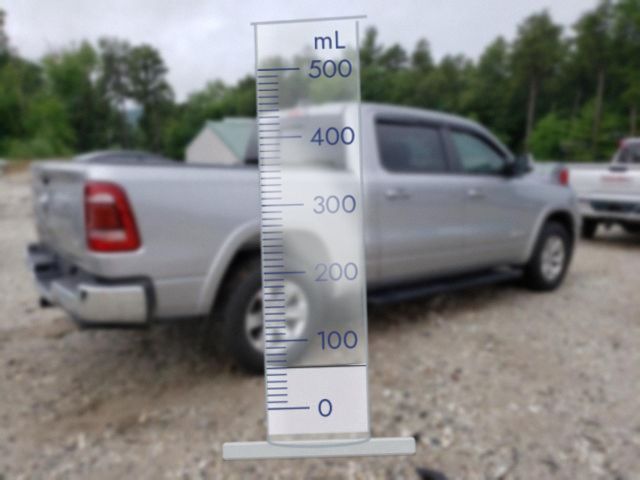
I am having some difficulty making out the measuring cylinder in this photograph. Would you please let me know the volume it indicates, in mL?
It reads 60 mL
